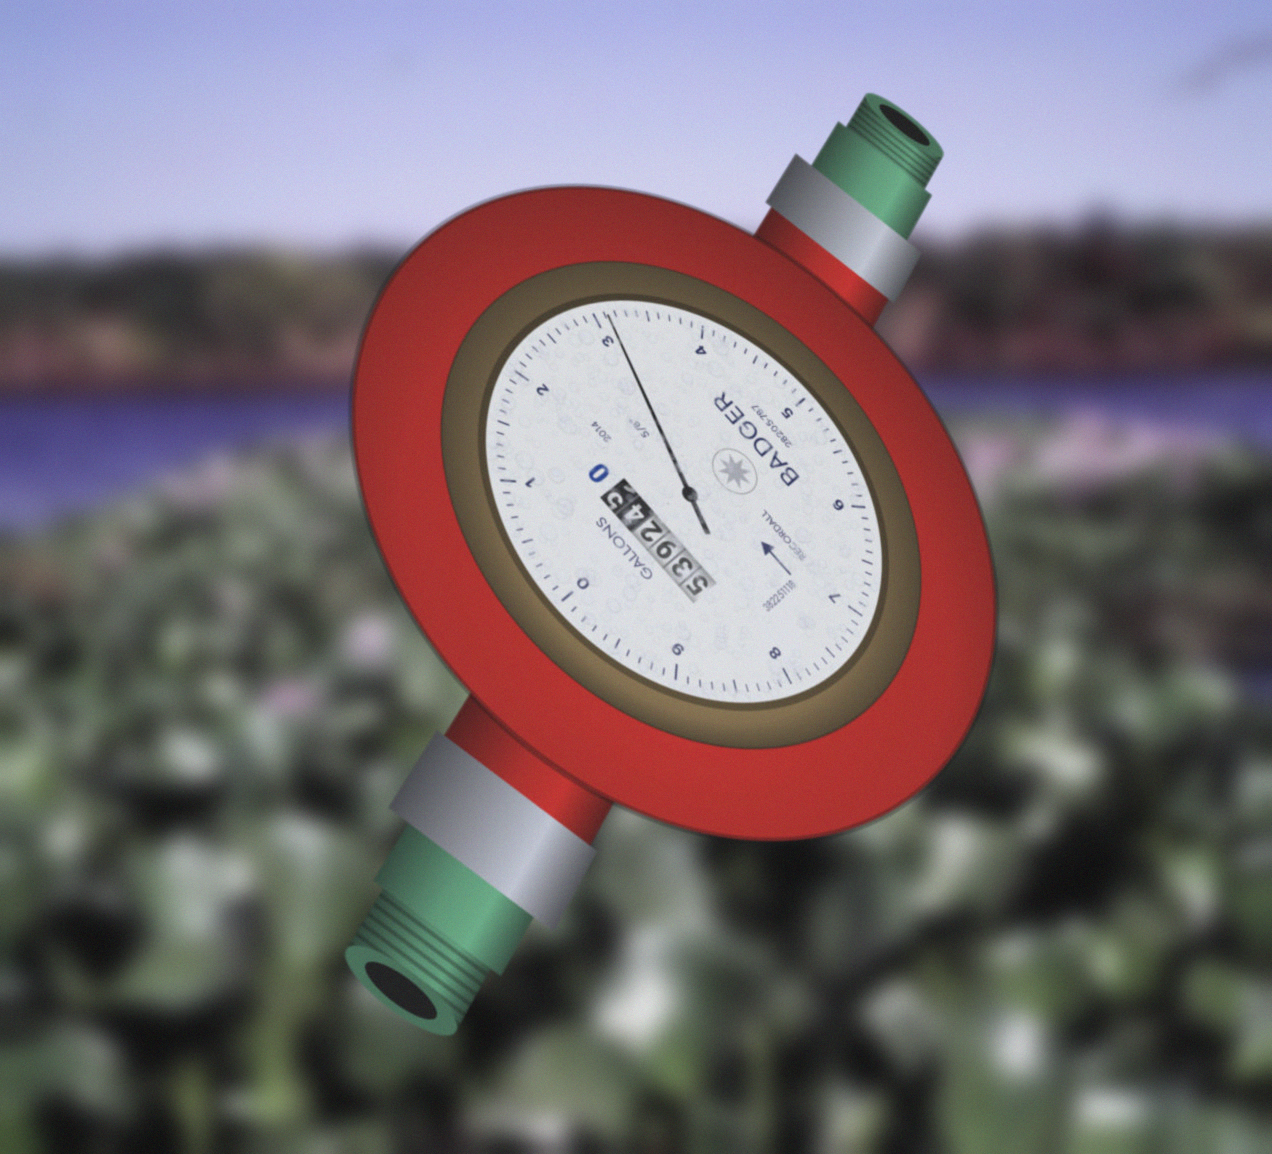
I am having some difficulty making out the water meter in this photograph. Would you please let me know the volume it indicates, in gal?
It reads 5392453.1 gal
